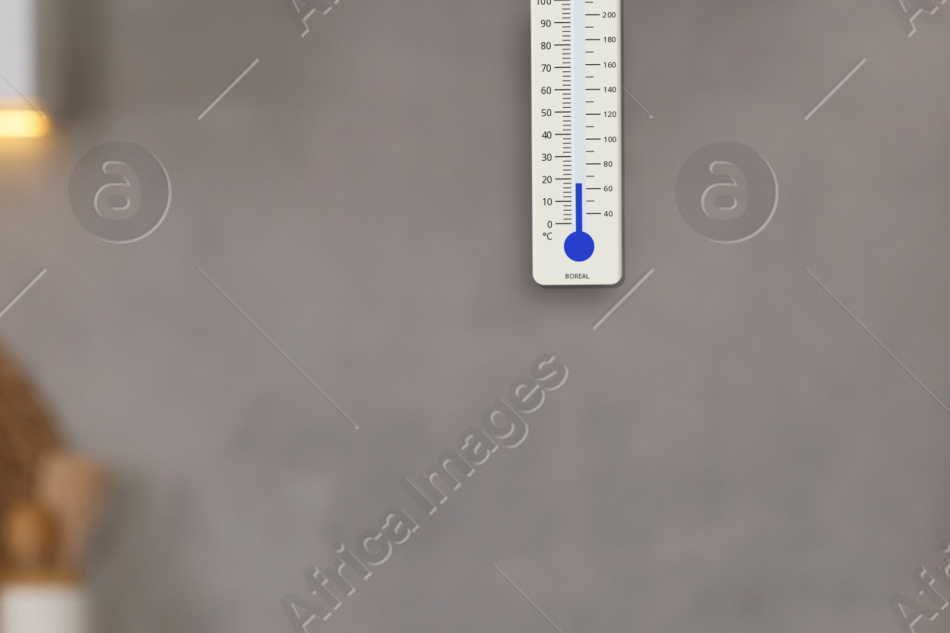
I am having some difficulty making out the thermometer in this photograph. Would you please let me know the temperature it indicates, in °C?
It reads 18 °C
